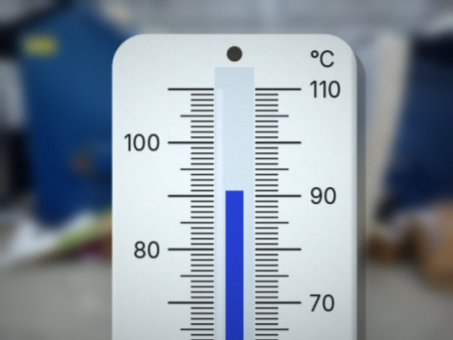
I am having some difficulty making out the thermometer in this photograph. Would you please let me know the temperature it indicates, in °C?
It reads 91 °C
